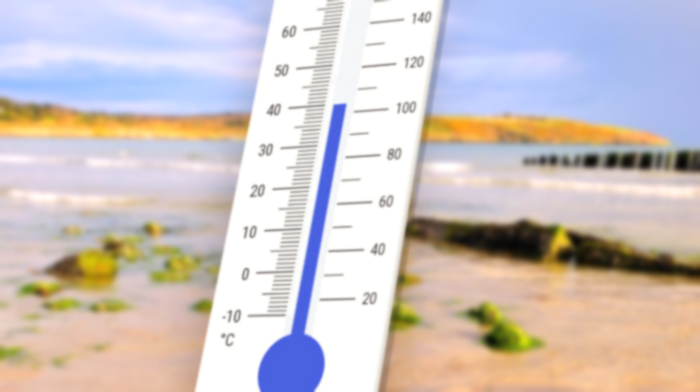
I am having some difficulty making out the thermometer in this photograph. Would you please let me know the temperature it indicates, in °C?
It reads 40 °C
